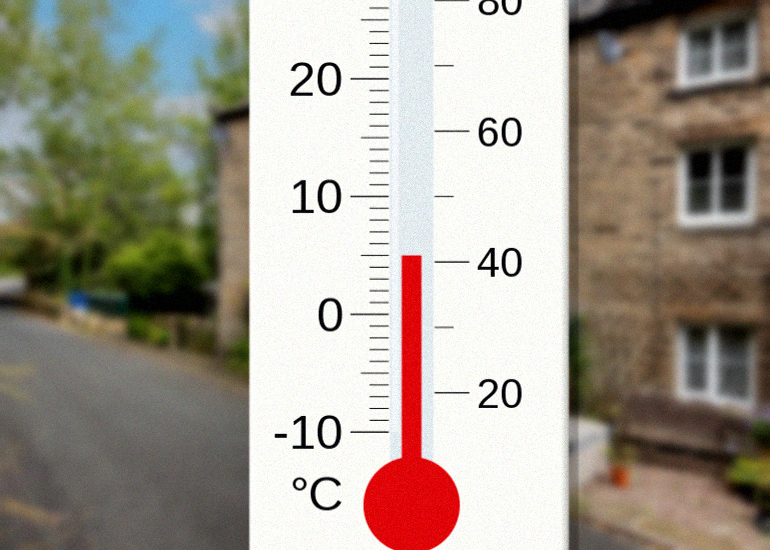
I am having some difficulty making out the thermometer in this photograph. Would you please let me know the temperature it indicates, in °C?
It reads 5 °C
